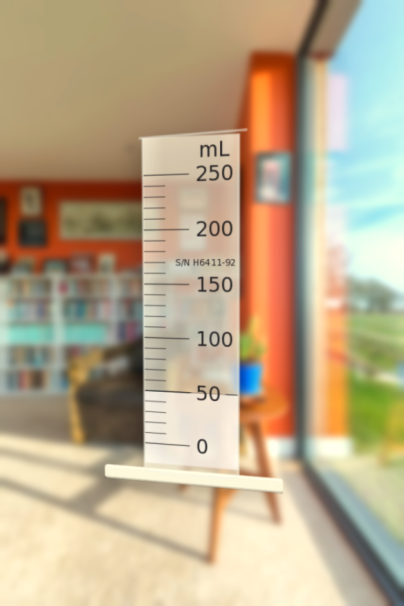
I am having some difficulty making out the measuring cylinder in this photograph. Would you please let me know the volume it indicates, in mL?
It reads 50 mL
